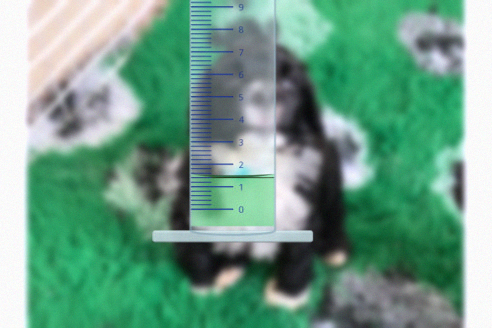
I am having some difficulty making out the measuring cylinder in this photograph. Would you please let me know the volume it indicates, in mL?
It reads 1.4 mL
